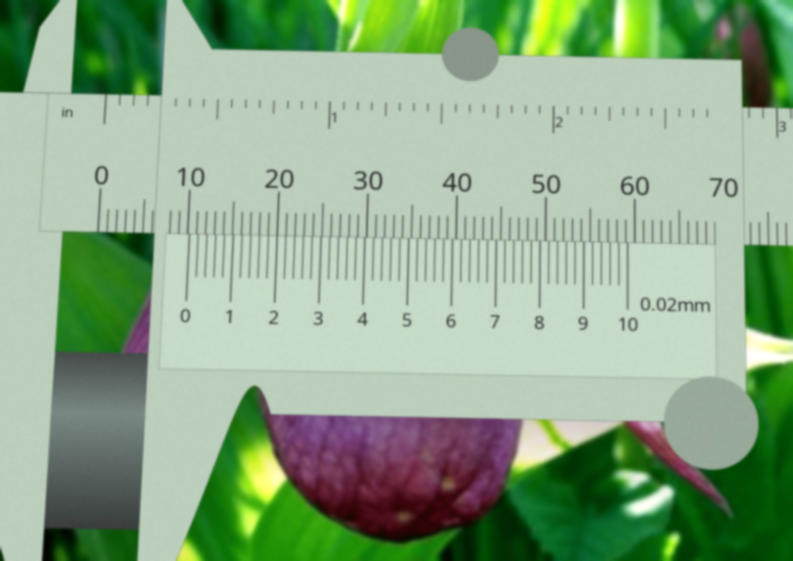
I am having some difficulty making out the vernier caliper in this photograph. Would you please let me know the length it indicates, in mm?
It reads 10.2 mm
